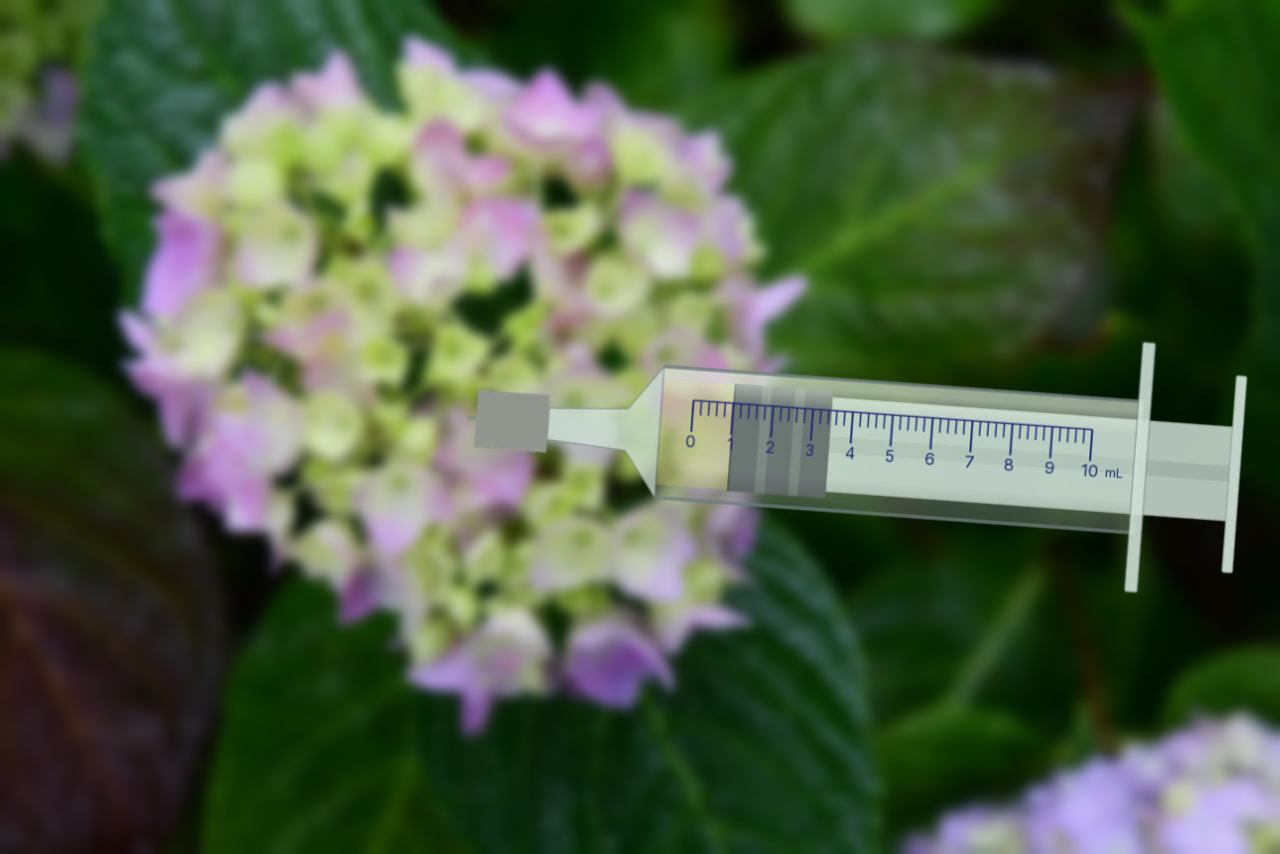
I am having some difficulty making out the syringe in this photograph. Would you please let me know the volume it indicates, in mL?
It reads 1 mL
